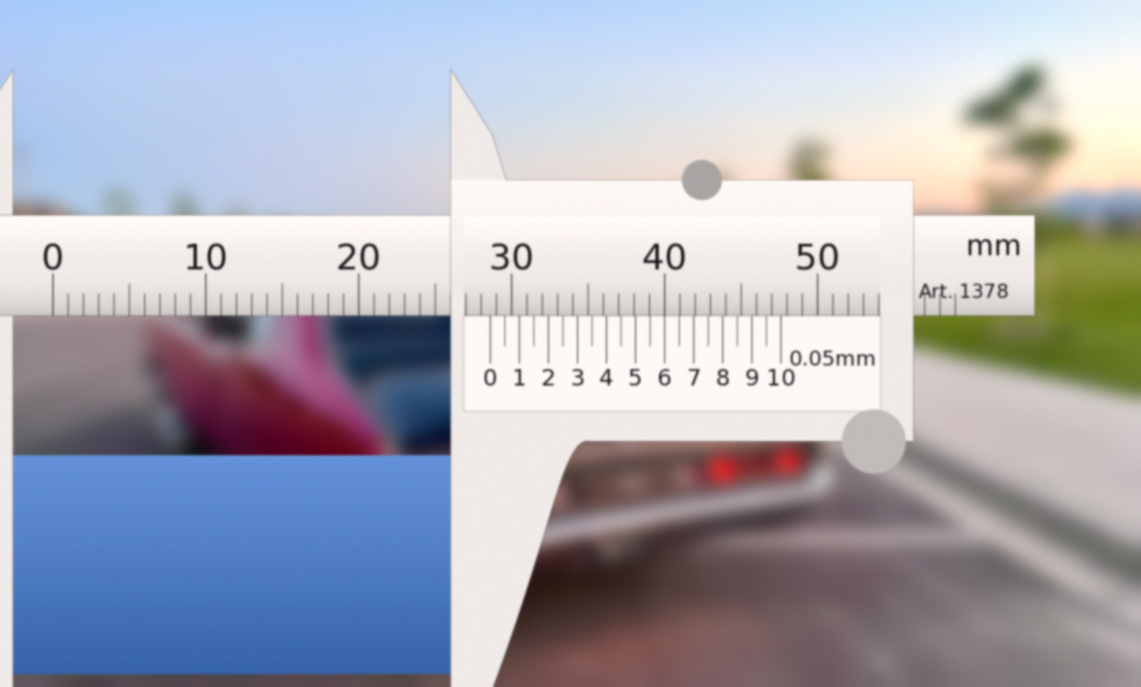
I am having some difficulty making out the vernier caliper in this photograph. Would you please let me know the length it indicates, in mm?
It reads 28.6 mm
